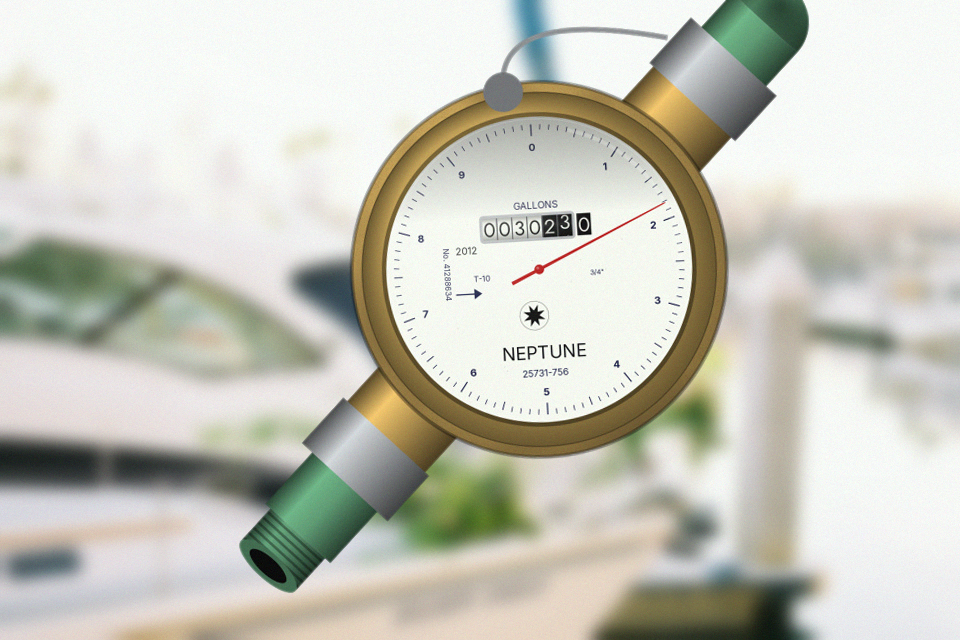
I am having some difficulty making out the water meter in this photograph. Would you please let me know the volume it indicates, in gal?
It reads 30231.8 gal
